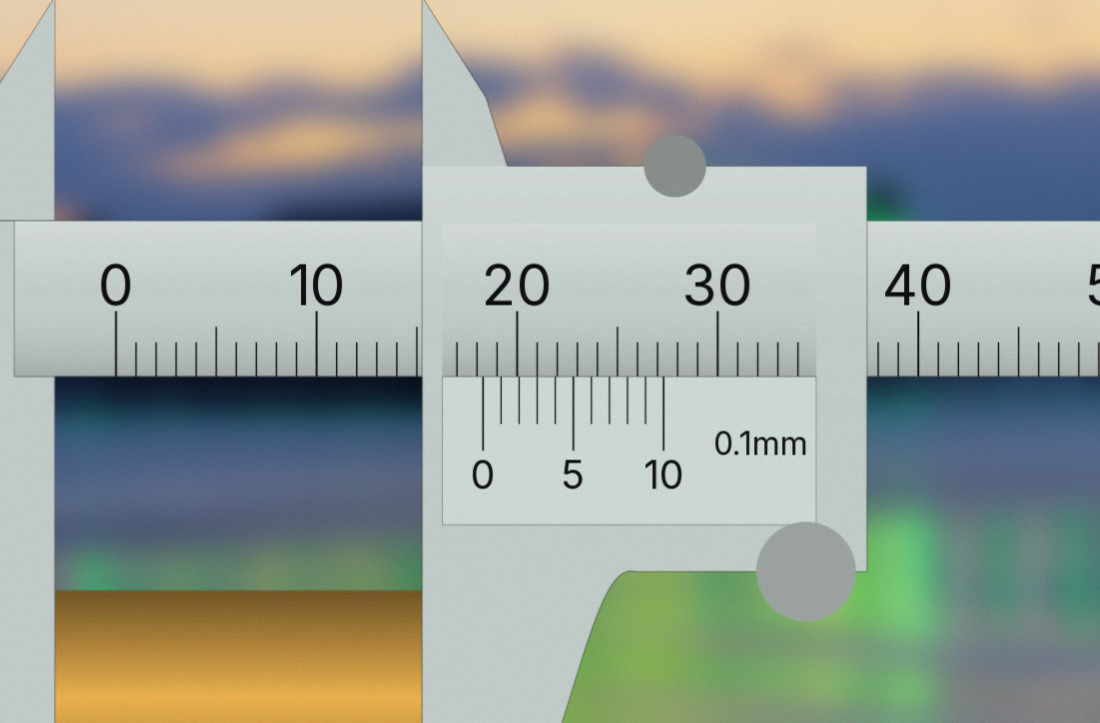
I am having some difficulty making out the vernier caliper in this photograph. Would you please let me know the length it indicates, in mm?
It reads 18.3 mm
